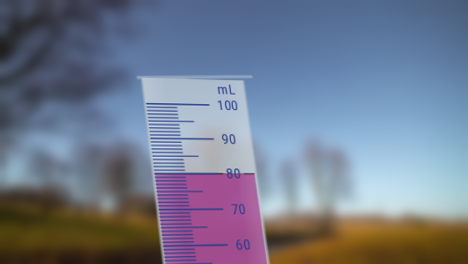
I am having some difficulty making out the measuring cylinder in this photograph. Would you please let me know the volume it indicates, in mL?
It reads 80 mL
